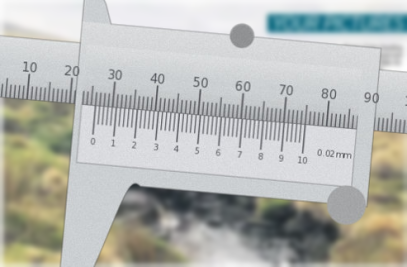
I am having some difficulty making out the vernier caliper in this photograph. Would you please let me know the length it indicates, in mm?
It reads 26.0 mm
